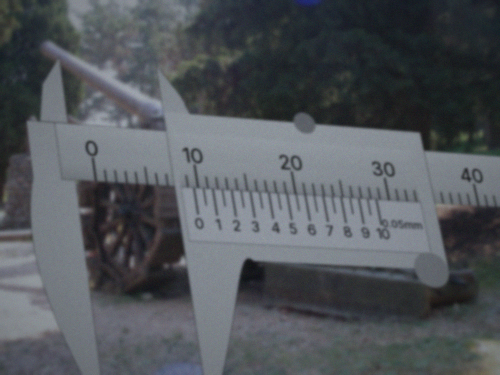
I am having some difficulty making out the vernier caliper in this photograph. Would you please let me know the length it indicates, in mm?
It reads 9.6 mm
